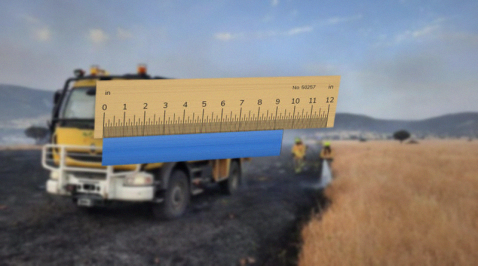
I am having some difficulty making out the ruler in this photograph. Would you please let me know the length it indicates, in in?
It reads 9.5 in
